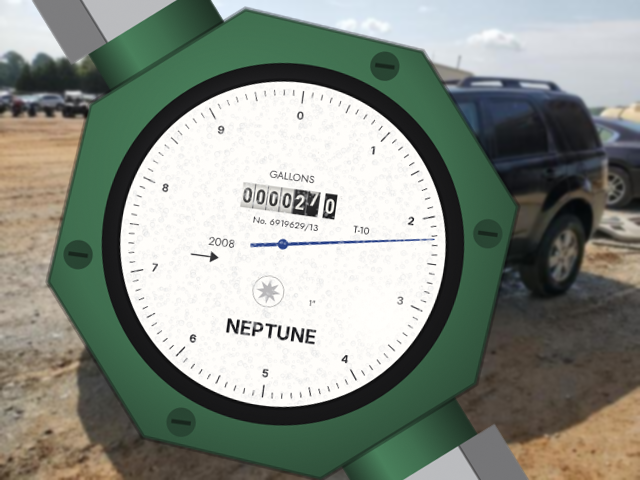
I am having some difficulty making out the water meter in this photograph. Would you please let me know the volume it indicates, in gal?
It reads 272.2 gal
